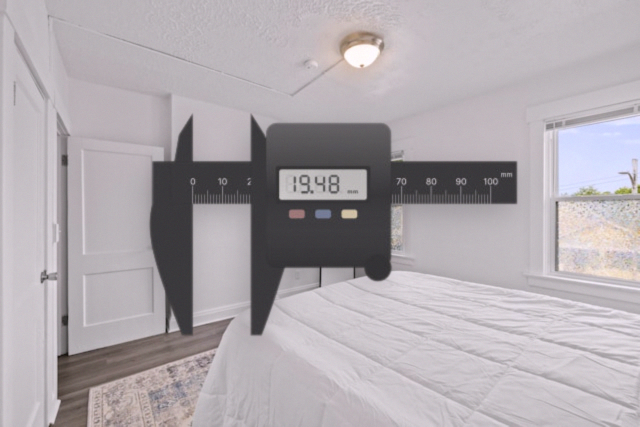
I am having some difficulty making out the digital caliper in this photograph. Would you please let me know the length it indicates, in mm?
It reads 19.48 mm
